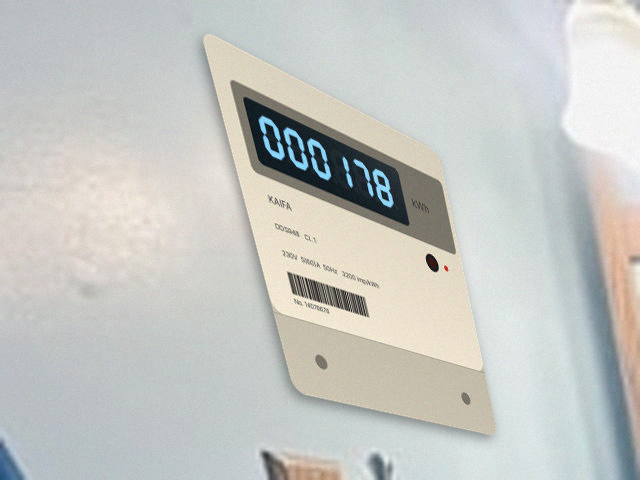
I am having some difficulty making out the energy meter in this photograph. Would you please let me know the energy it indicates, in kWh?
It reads 178 kWh
